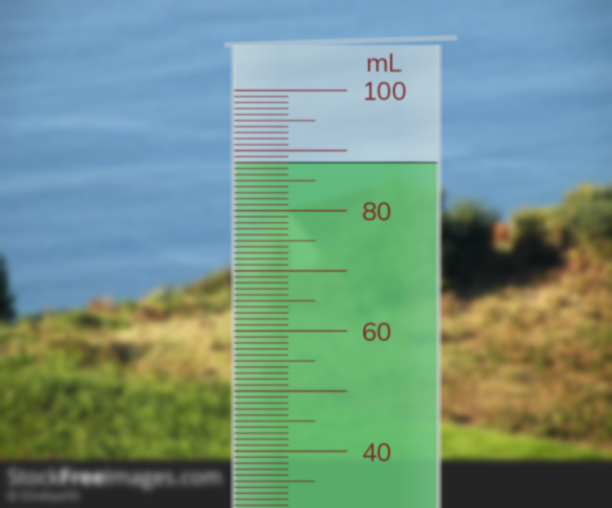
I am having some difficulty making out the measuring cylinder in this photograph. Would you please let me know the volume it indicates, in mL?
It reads 88 mL
